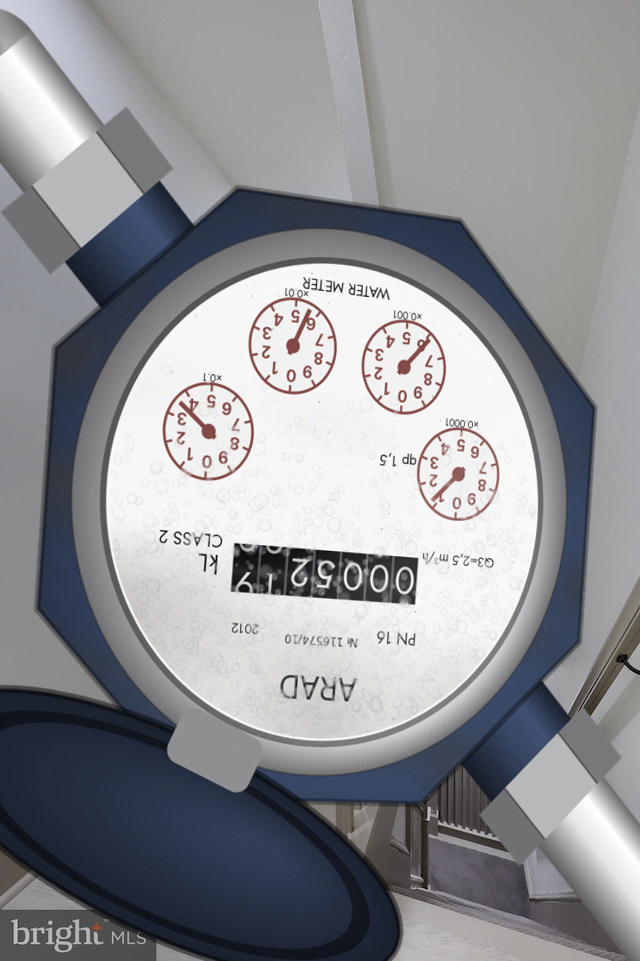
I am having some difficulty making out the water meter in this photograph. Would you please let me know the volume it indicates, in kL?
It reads 5219.3561 kL
